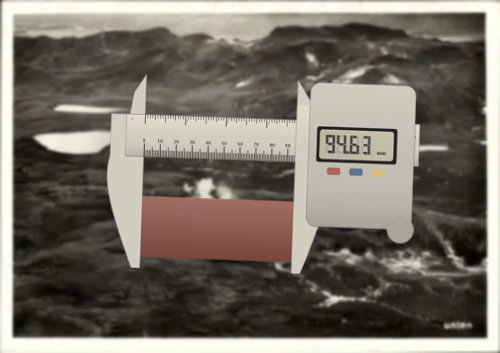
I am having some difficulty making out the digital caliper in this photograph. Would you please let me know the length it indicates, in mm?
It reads 94.63 mm
